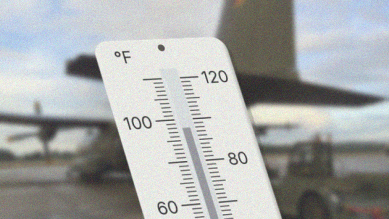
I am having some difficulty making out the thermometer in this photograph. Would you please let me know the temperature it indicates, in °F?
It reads 96 °F
